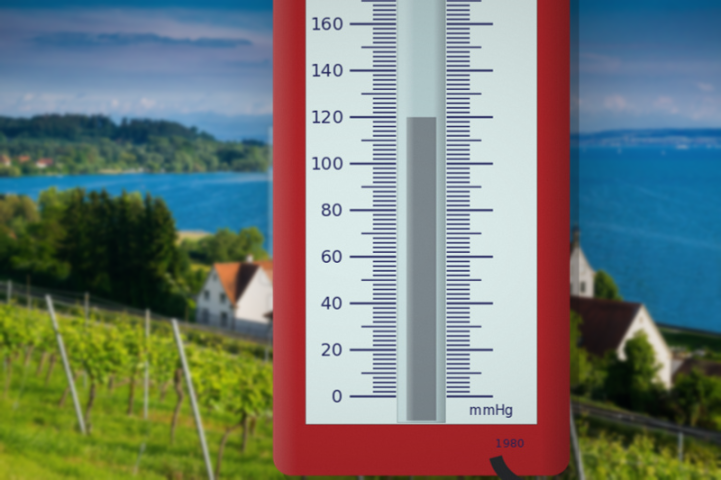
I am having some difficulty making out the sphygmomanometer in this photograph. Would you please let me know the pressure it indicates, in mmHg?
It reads 120 mmHg
